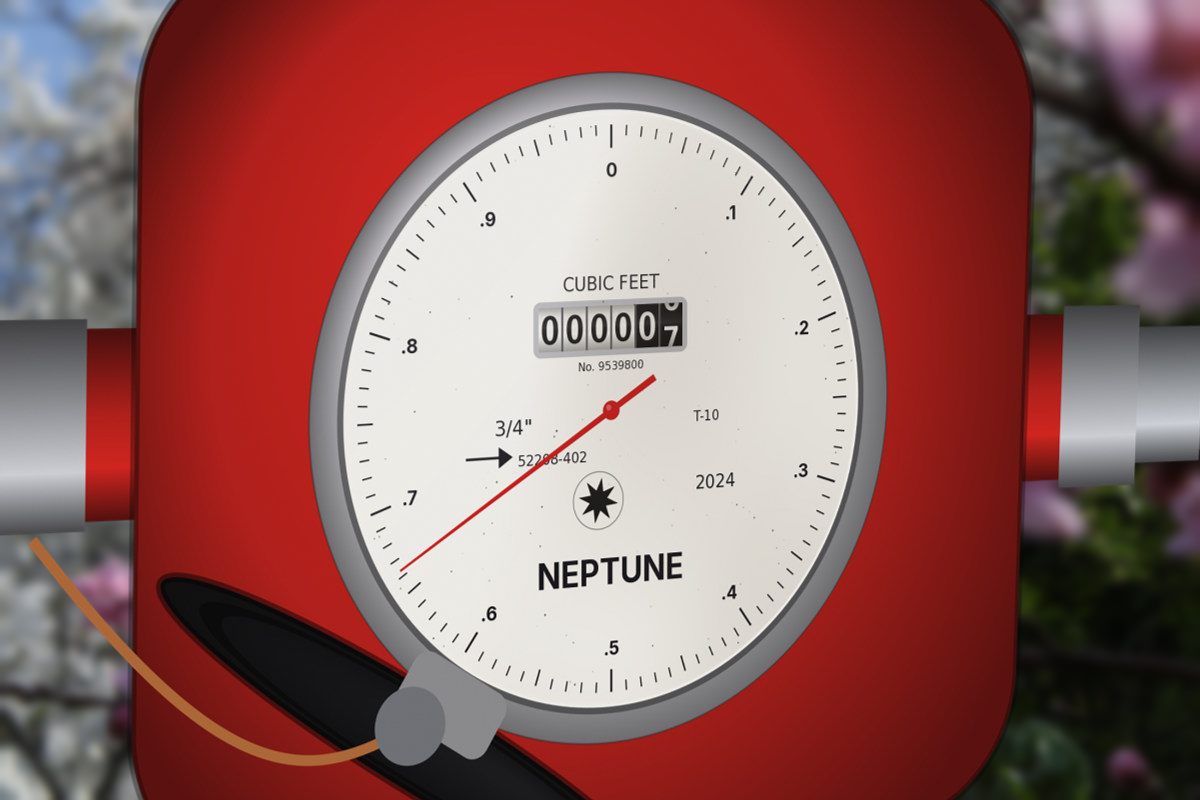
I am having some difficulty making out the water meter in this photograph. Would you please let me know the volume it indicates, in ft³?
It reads 6.66 ft³
